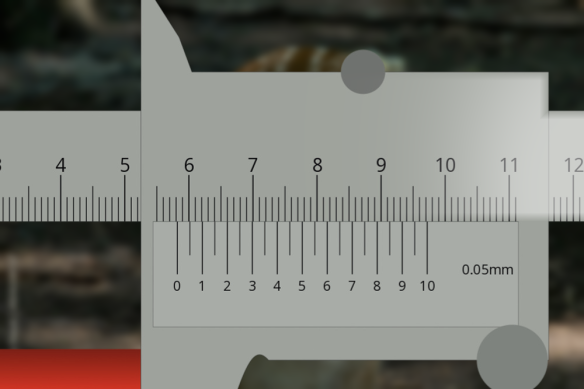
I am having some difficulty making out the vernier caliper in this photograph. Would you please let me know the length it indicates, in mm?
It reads 58.2 mm
